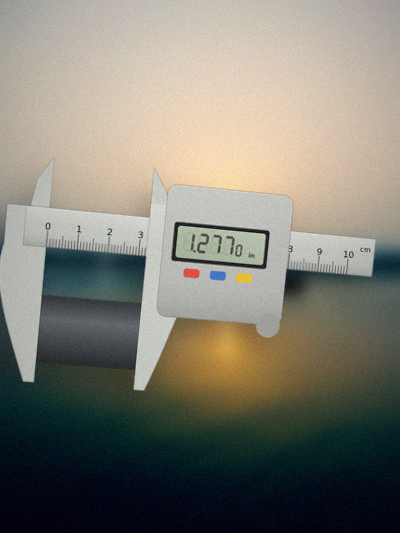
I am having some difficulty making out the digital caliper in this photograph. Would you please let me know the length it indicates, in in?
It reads 1.2770 in
